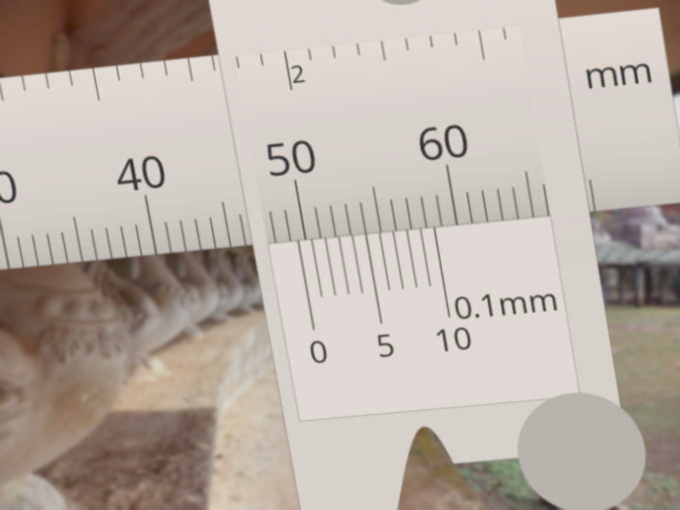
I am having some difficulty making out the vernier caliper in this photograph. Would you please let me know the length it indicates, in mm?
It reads 49.5 mm
